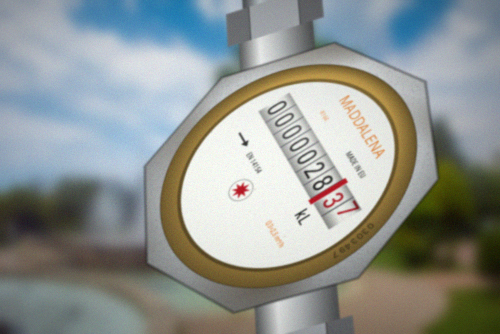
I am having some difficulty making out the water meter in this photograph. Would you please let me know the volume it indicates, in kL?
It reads 28.37 kL
